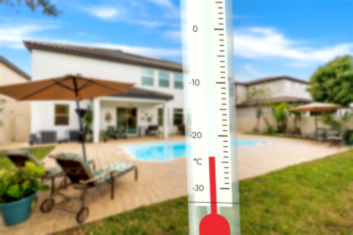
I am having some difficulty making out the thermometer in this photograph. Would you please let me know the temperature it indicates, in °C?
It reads -24 °C
